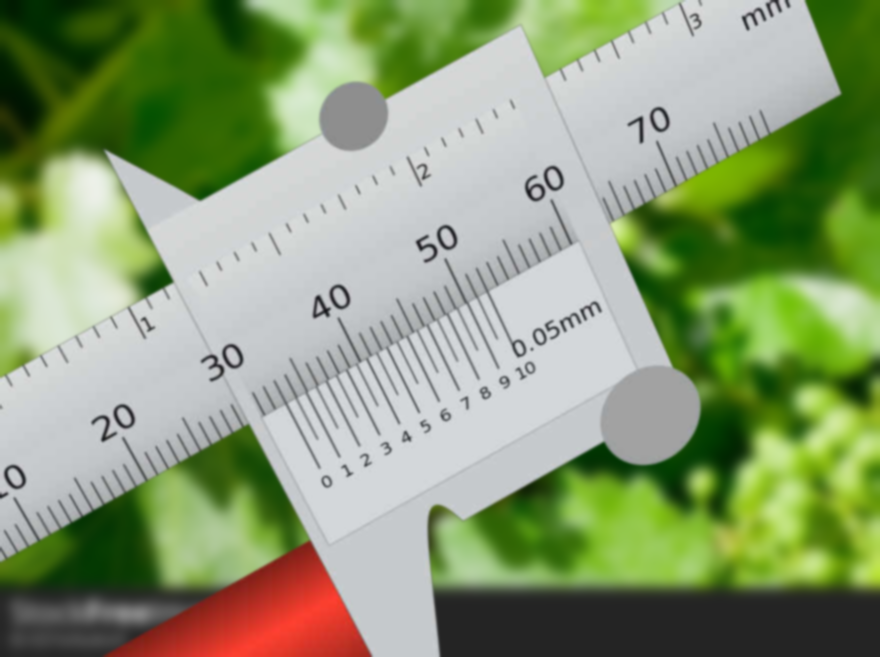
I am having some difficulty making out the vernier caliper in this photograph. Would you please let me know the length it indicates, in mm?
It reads 33.0 mm
